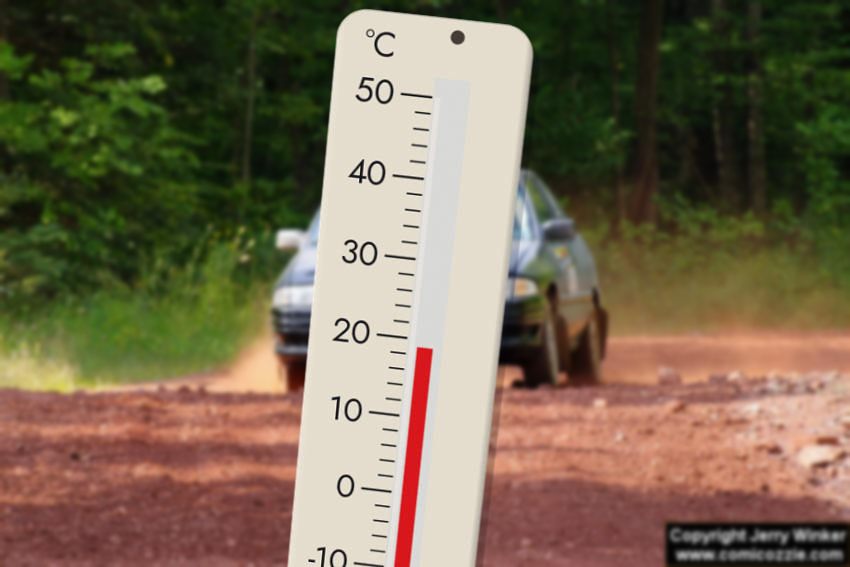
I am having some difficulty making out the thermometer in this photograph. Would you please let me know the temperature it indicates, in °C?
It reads 19 °C
